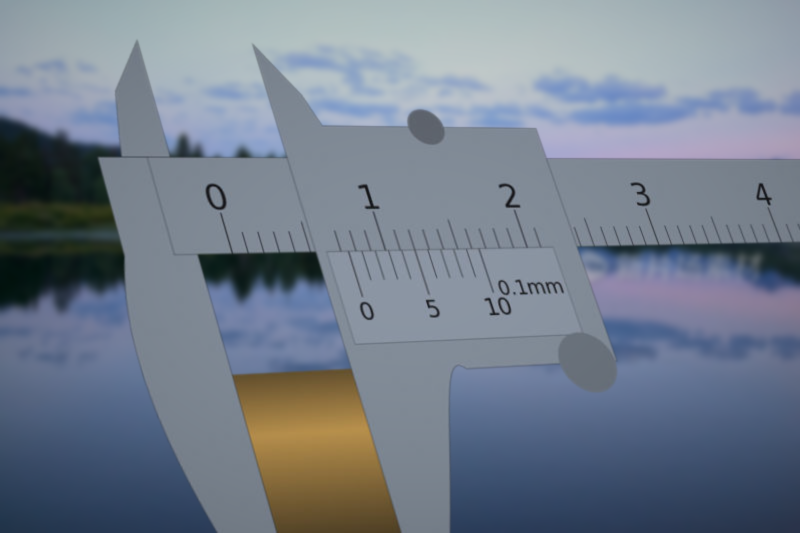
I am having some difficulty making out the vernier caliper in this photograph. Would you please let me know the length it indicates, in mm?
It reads 7.5 mm
